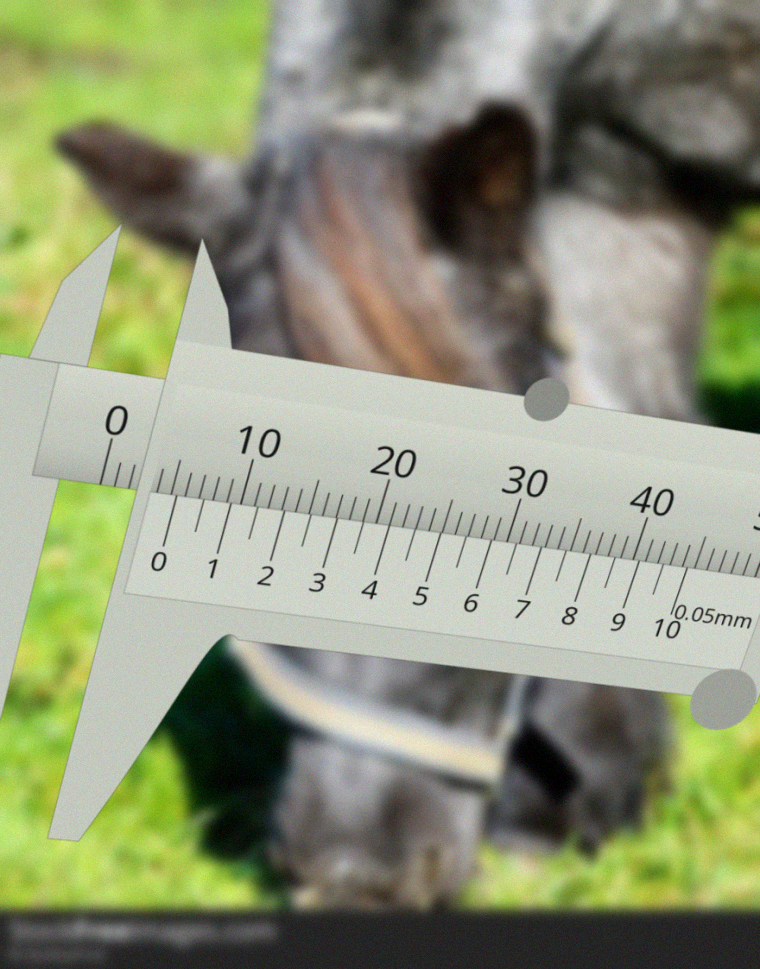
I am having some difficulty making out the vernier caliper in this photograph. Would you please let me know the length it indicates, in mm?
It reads 5.4 mm
